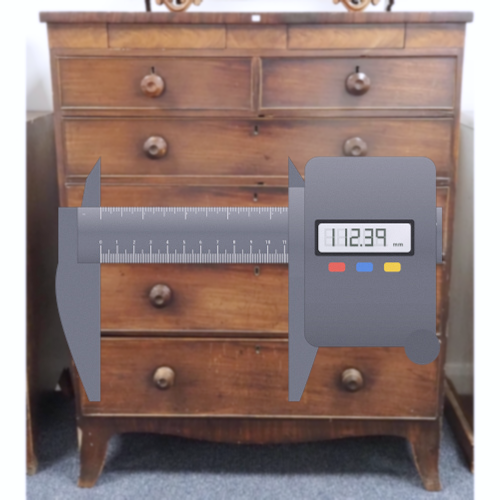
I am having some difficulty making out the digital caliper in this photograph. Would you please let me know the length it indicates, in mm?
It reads 112.39 mm
